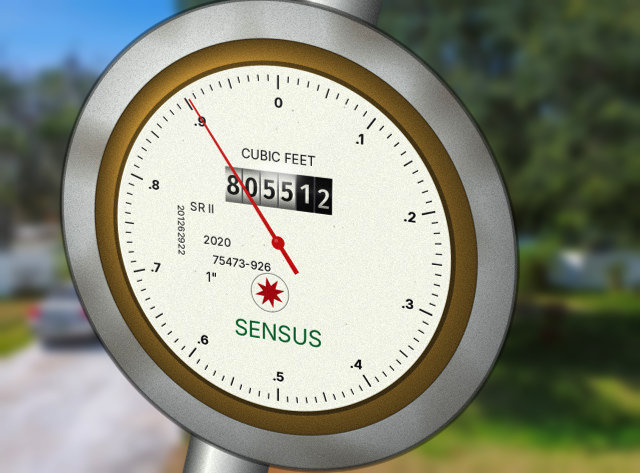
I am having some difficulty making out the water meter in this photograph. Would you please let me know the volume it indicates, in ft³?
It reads 805511.90 ft³
